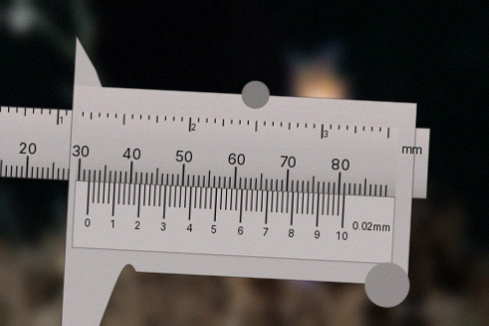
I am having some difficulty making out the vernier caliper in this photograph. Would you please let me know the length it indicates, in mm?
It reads 32.0 mm
